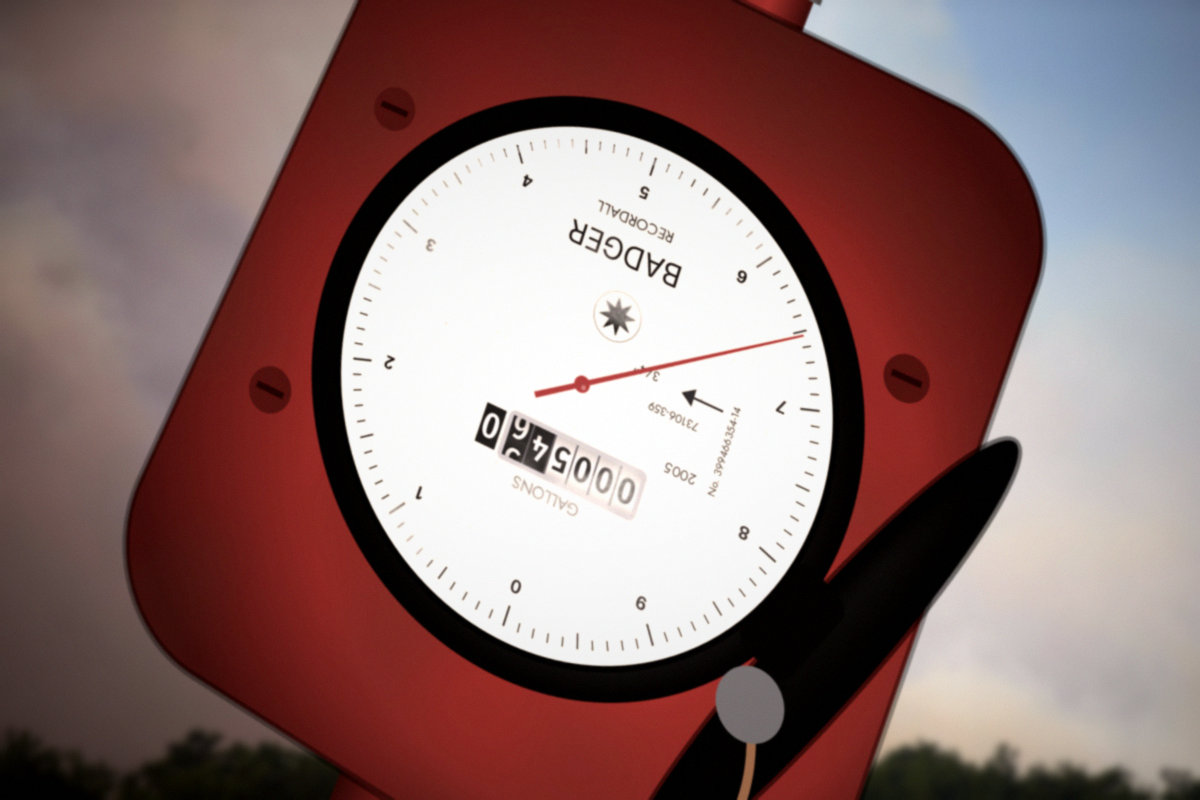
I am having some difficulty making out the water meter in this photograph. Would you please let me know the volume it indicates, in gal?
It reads 5456.5 gal
